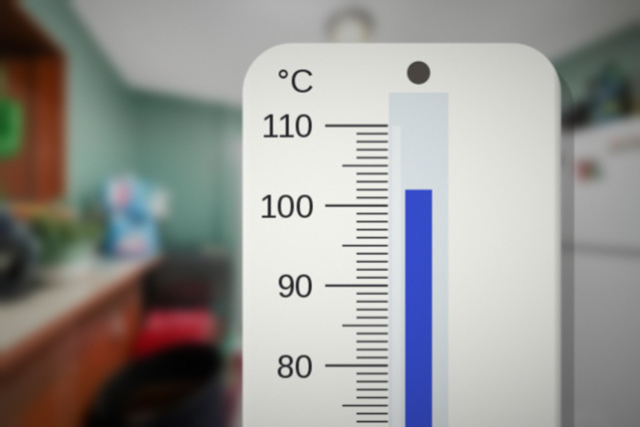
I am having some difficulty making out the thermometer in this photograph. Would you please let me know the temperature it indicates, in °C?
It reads 102 °C
